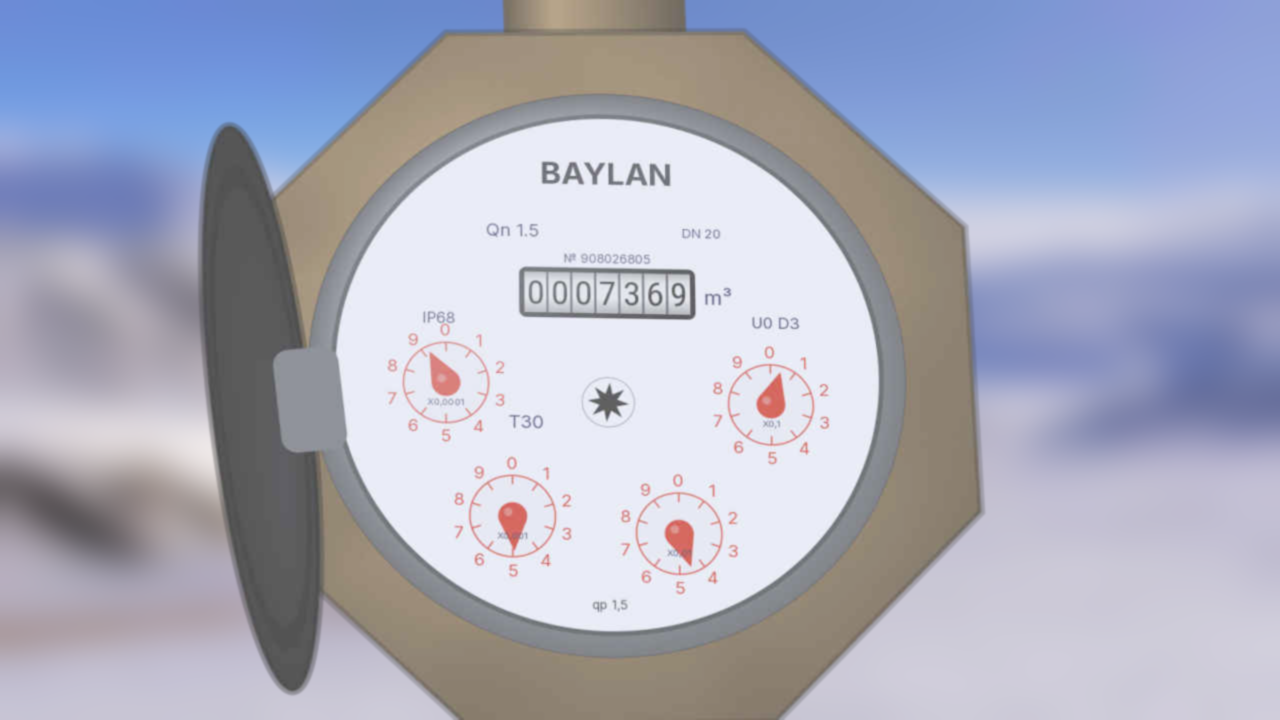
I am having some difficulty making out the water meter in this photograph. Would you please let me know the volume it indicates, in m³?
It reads 7369.0449 m³
